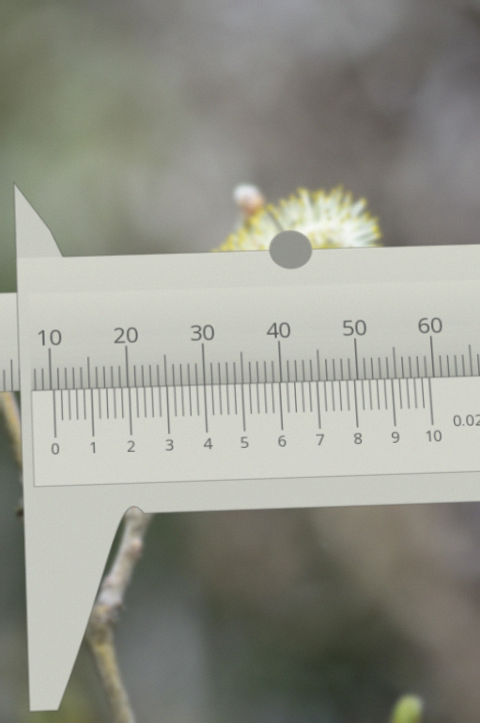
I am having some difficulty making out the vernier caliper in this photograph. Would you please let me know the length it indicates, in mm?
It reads 10.4 mm
